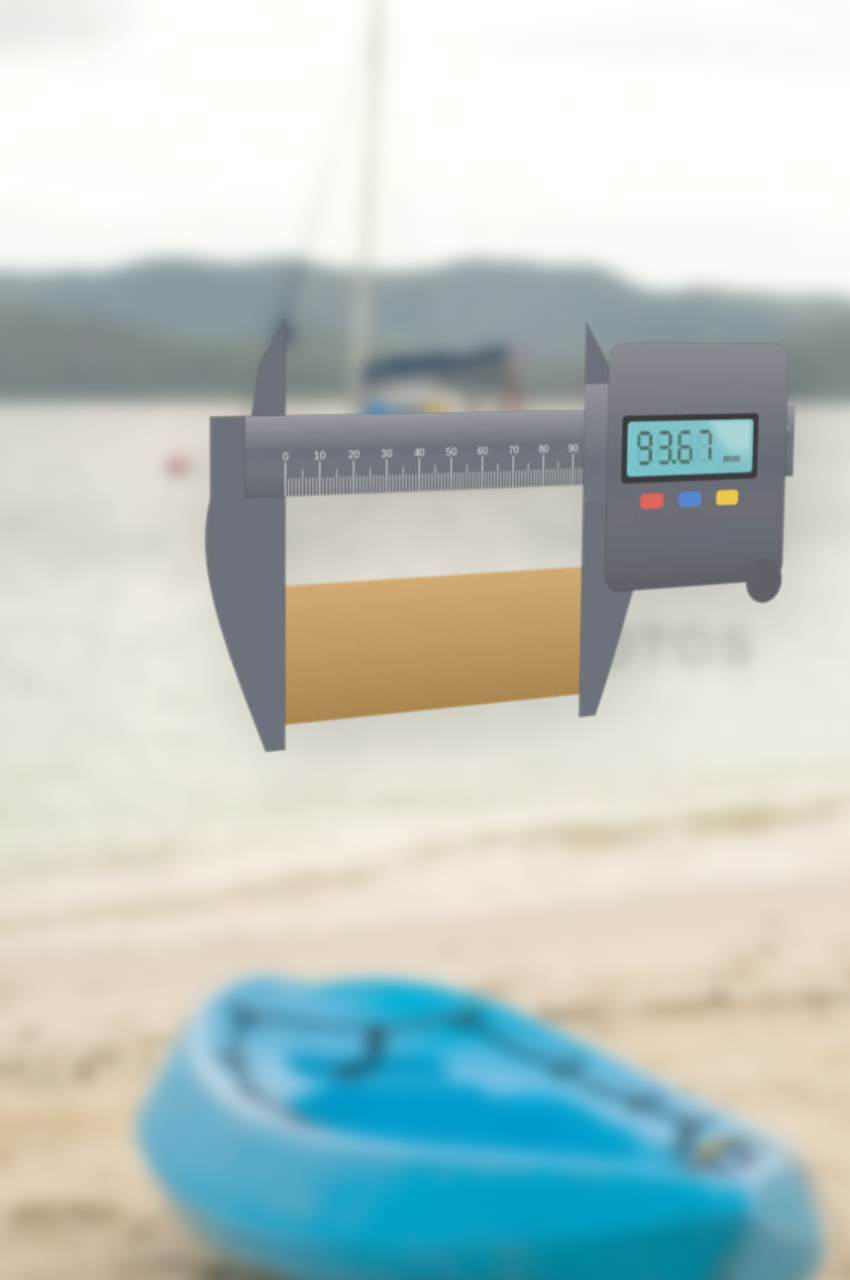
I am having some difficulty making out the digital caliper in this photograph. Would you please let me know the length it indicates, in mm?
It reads 93.67 mm
